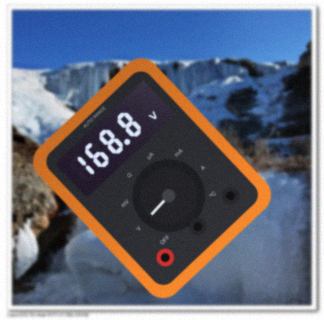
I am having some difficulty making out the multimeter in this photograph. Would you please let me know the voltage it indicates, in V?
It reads 168.8 V
